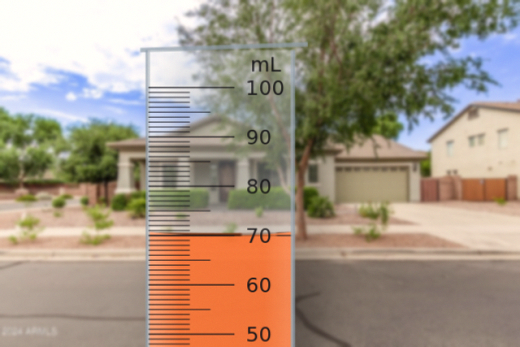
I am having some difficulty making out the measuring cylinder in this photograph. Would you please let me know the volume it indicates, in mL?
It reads 70 mL
